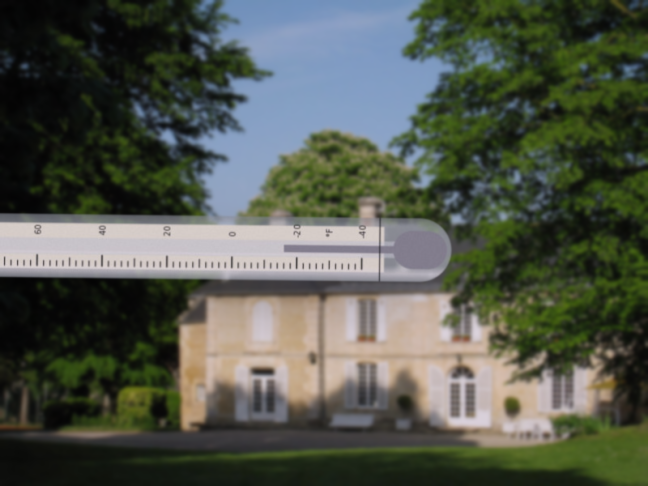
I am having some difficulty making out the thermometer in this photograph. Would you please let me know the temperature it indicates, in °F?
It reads -16 °F
